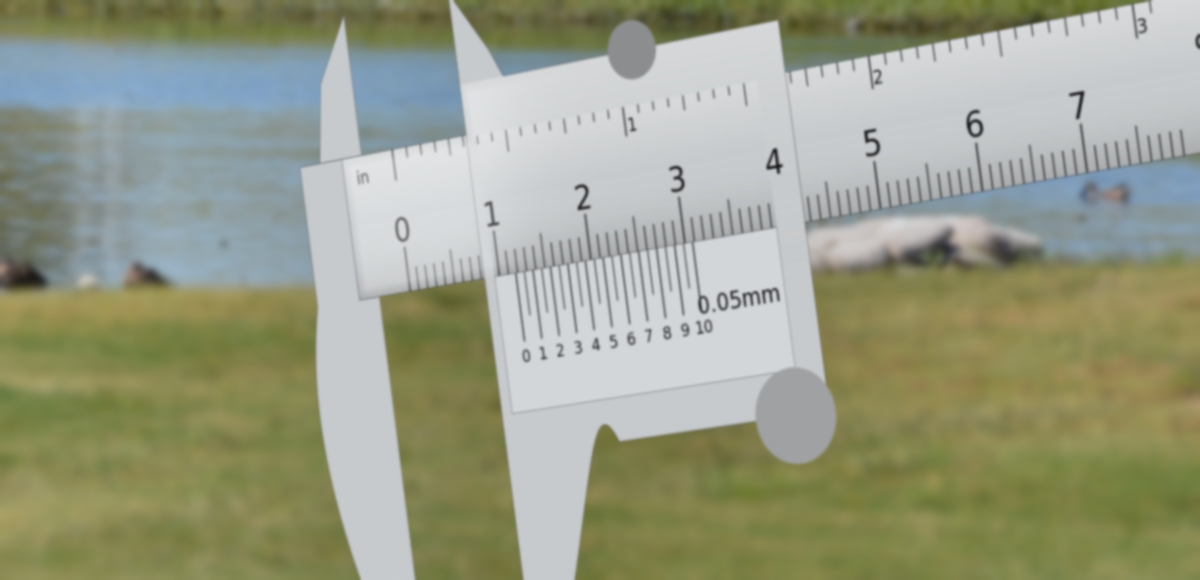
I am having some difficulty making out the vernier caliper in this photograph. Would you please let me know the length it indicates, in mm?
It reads 11.8 mm
